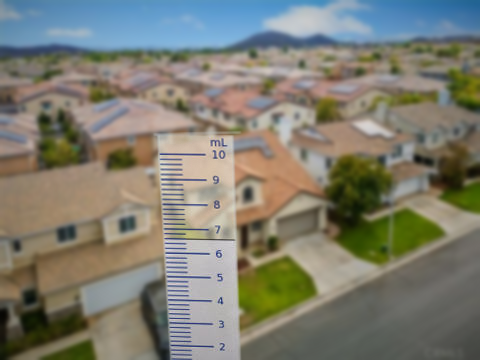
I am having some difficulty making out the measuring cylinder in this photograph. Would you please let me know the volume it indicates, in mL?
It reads 6.6 mL
